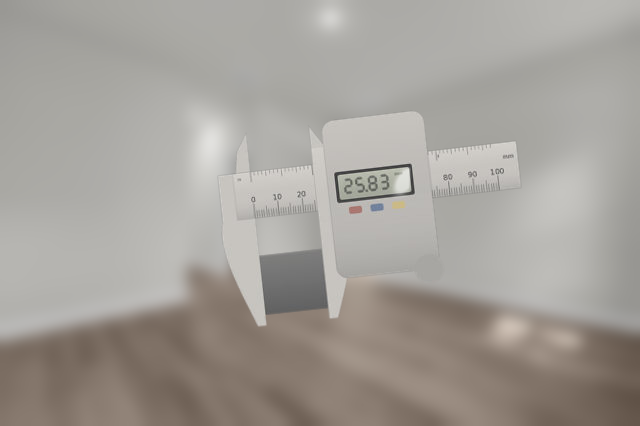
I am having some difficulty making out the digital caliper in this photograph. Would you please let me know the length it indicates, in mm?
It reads 25.83 mm
